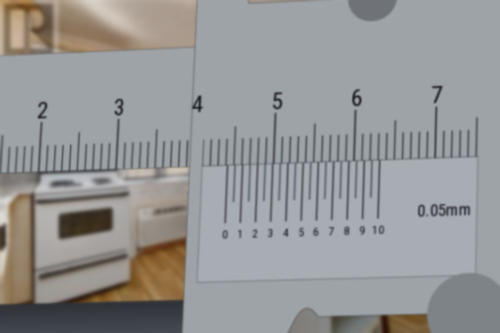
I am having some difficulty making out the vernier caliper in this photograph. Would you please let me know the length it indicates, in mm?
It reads 44.2 mm
